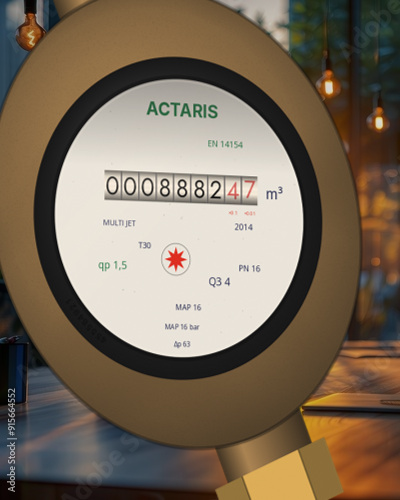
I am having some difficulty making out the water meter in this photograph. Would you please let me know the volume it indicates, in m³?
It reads 8882.47 m³
